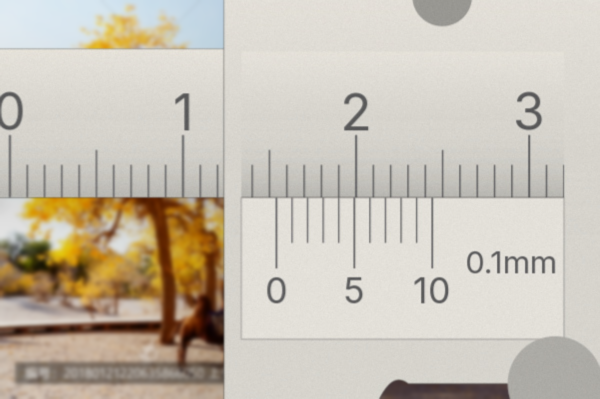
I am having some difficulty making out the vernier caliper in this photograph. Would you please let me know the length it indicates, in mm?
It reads 15.4 mm
